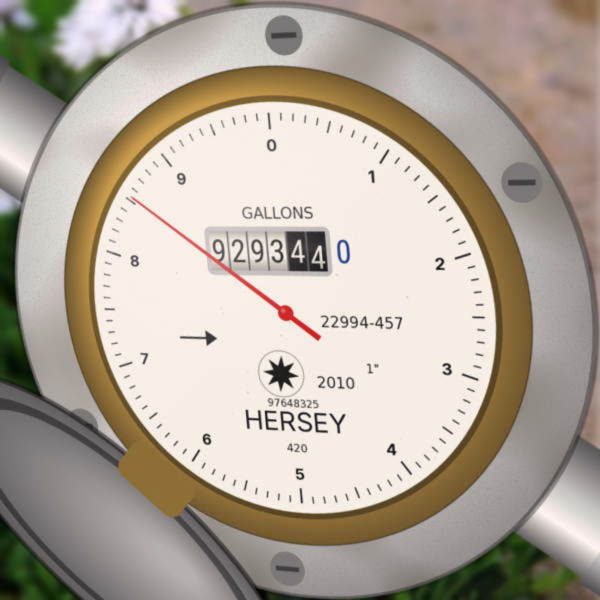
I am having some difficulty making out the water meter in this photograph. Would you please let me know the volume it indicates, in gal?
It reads 9293438.5 gal
